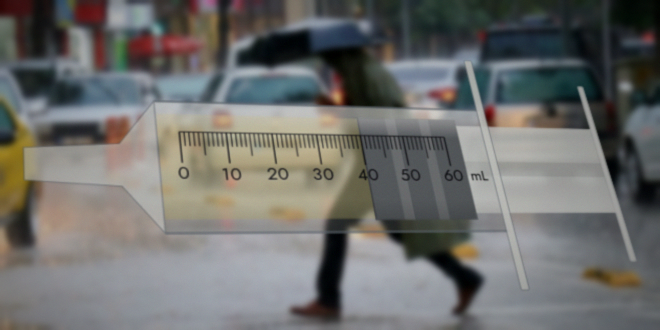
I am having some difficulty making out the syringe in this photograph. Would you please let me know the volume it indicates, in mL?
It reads 40 mL
